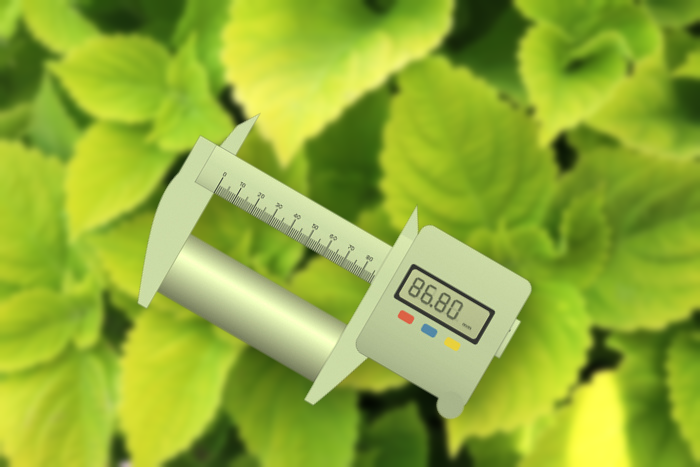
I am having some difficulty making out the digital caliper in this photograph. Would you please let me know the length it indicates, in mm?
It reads 86.80 mm
